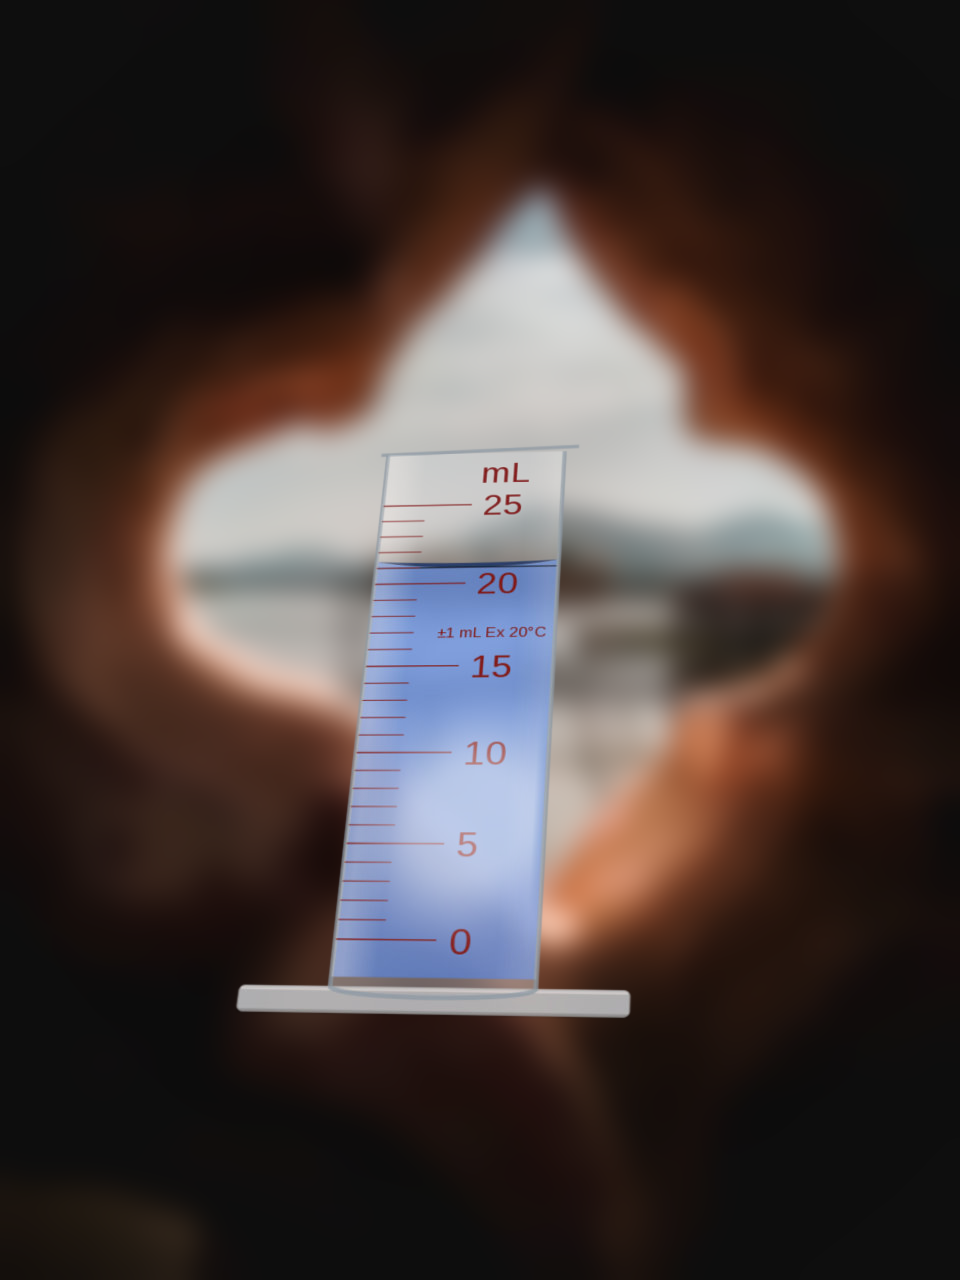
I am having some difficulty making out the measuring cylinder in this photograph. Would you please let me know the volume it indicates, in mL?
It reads 21 mL
